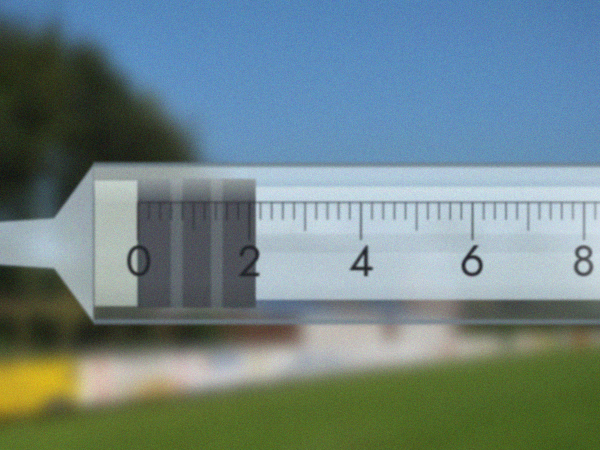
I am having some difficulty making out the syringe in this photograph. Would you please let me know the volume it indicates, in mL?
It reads 0 mL
